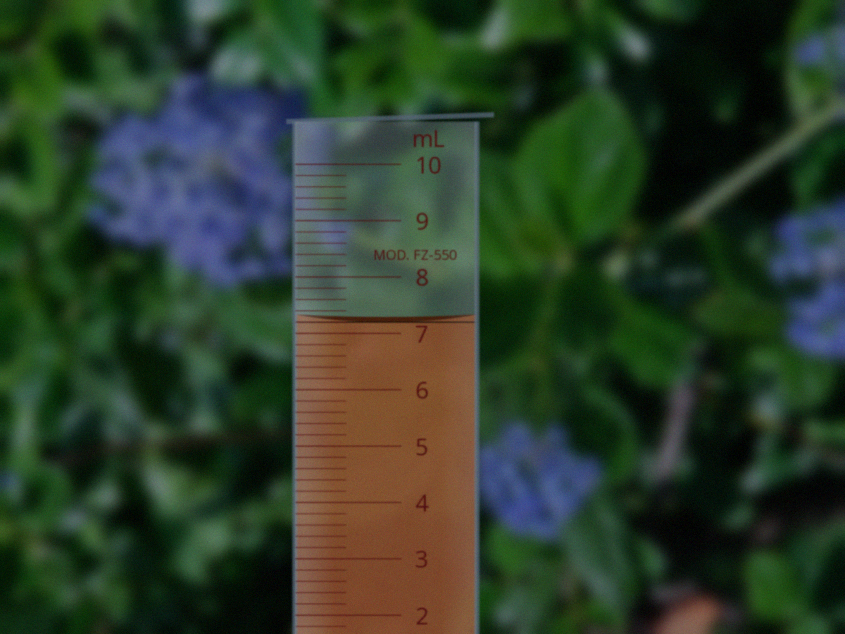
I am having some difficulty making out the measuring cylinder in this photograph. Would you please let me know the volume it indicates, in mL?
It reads 7.2 mL
